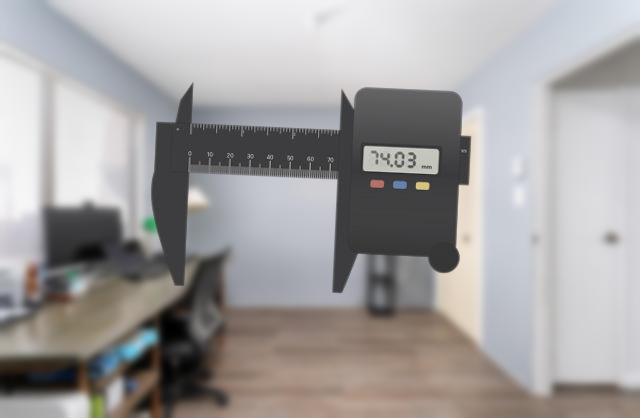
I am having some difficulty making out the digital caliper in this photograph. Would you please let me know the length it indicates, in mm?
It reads 74.03 mm
